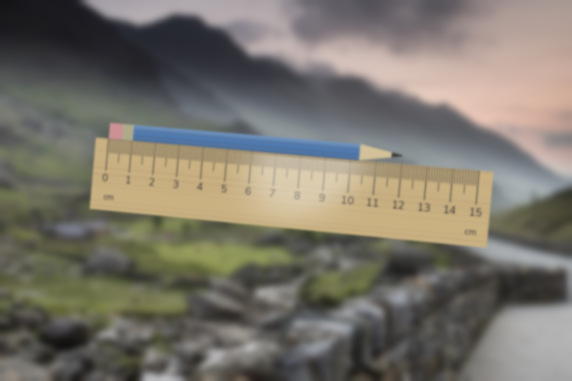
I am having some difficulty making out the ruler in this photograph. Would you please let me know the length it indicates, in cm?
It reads 12 cm
